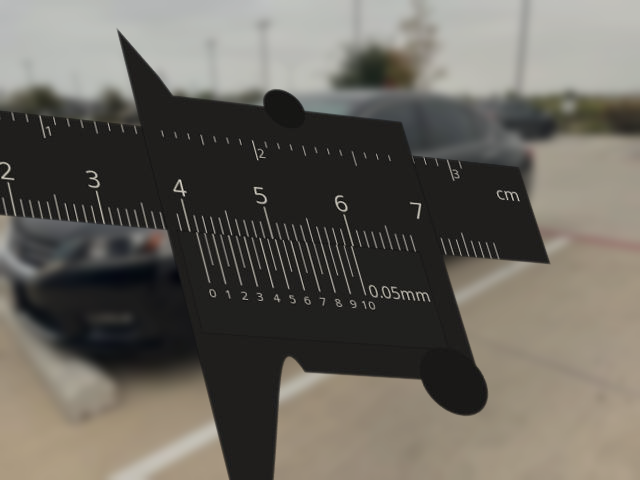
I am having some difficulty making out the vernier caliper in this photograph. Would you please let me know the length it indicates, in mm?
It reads 40.8 mm
